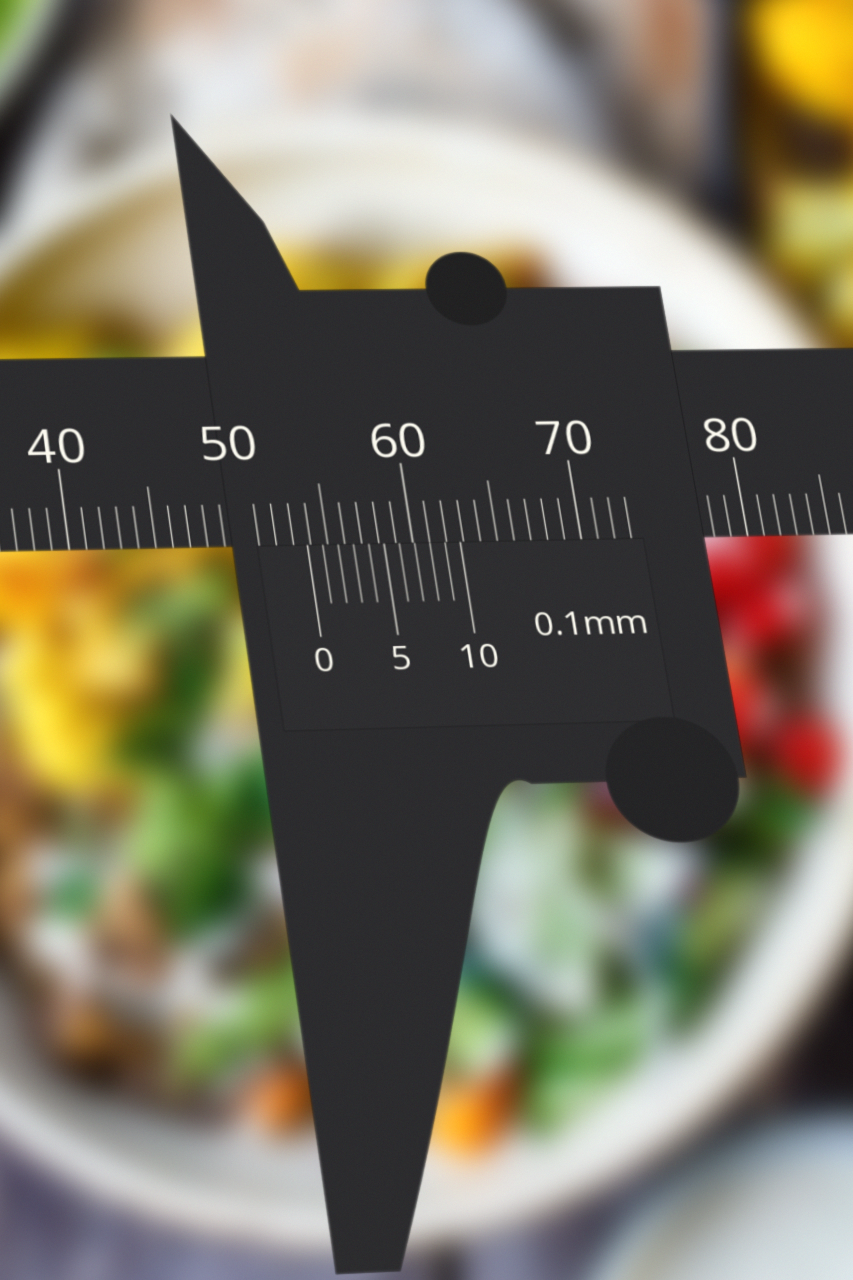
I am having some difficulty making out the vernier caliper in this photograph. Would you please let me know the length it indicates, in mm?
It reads 53.8 mm
